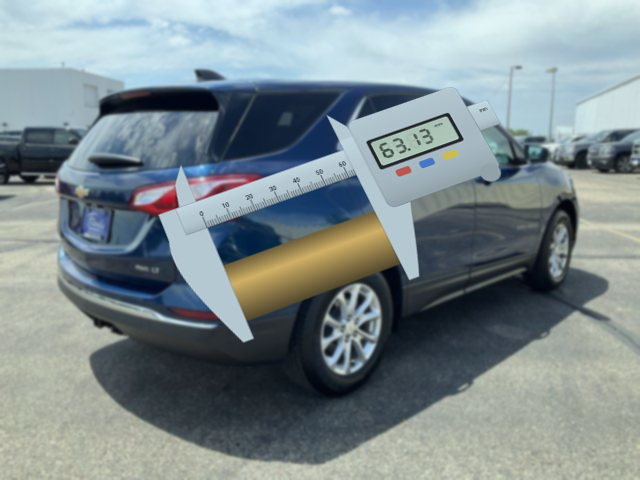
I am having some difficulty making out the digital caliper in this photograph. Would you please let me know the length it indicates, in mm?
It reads 63.13 mm
